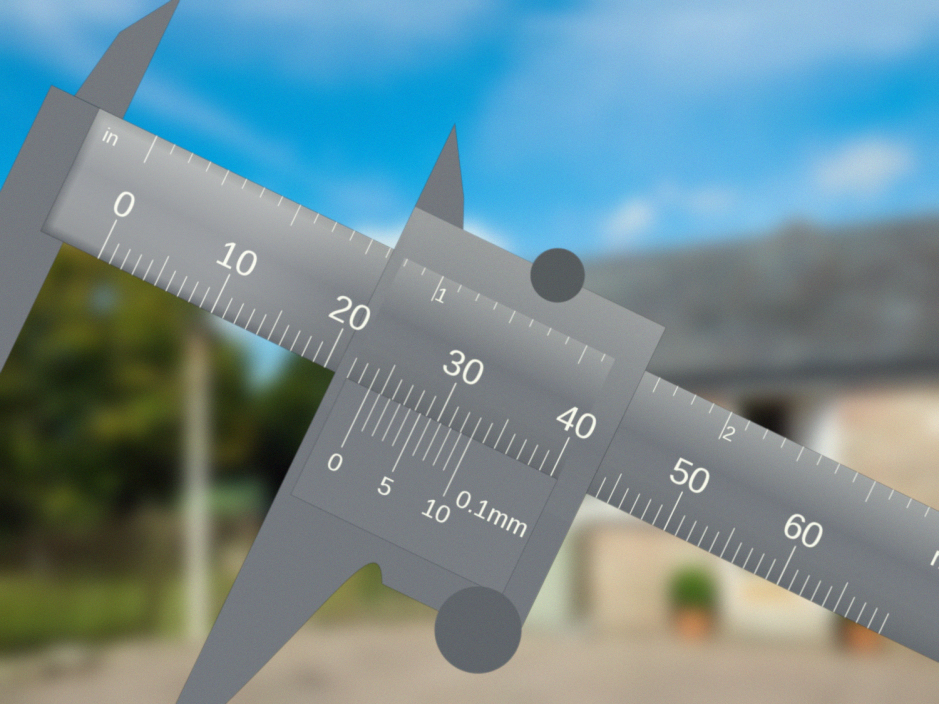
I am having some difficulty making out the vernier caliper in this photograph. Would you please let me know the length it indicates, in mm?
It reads 24.0 mm
